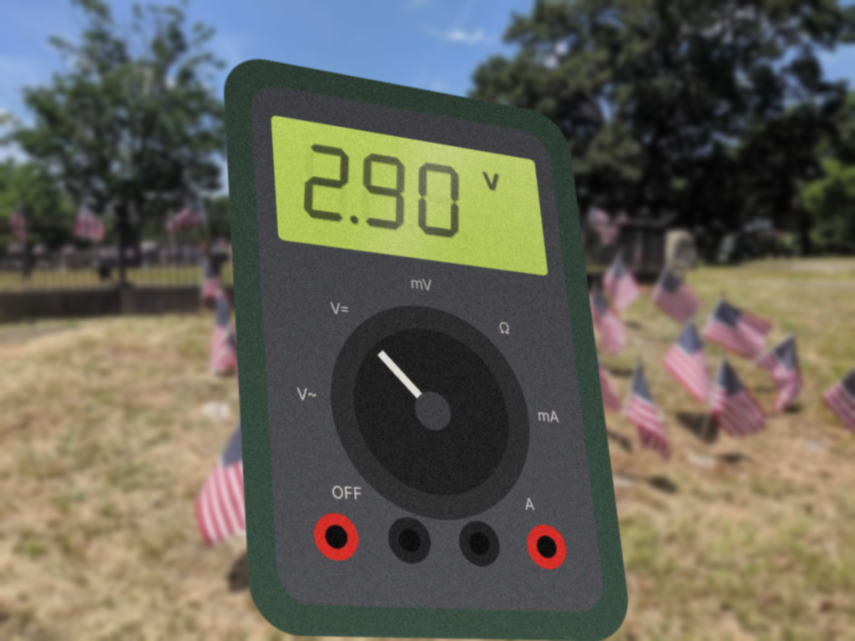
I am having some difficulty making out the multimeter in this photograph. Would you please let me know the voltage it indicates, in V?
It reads 2.90 V
